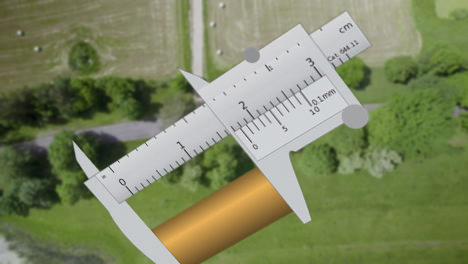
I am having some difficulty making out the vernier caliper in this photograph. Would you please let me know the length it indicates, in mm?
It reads 17.8 mm
